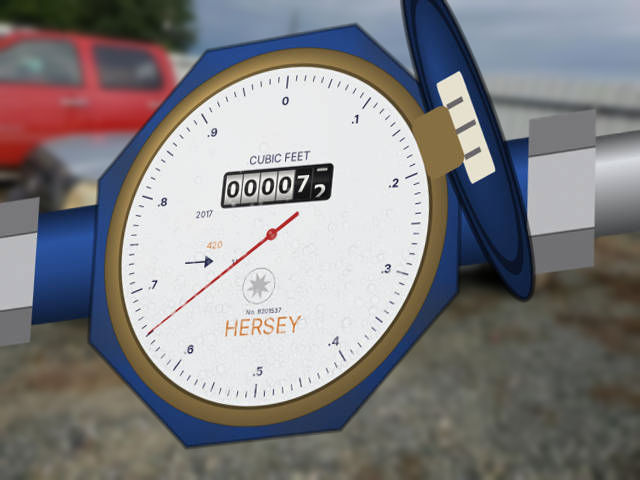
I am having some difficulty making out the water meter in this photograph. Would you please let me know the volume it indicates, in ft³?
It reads 71.65 ft³
